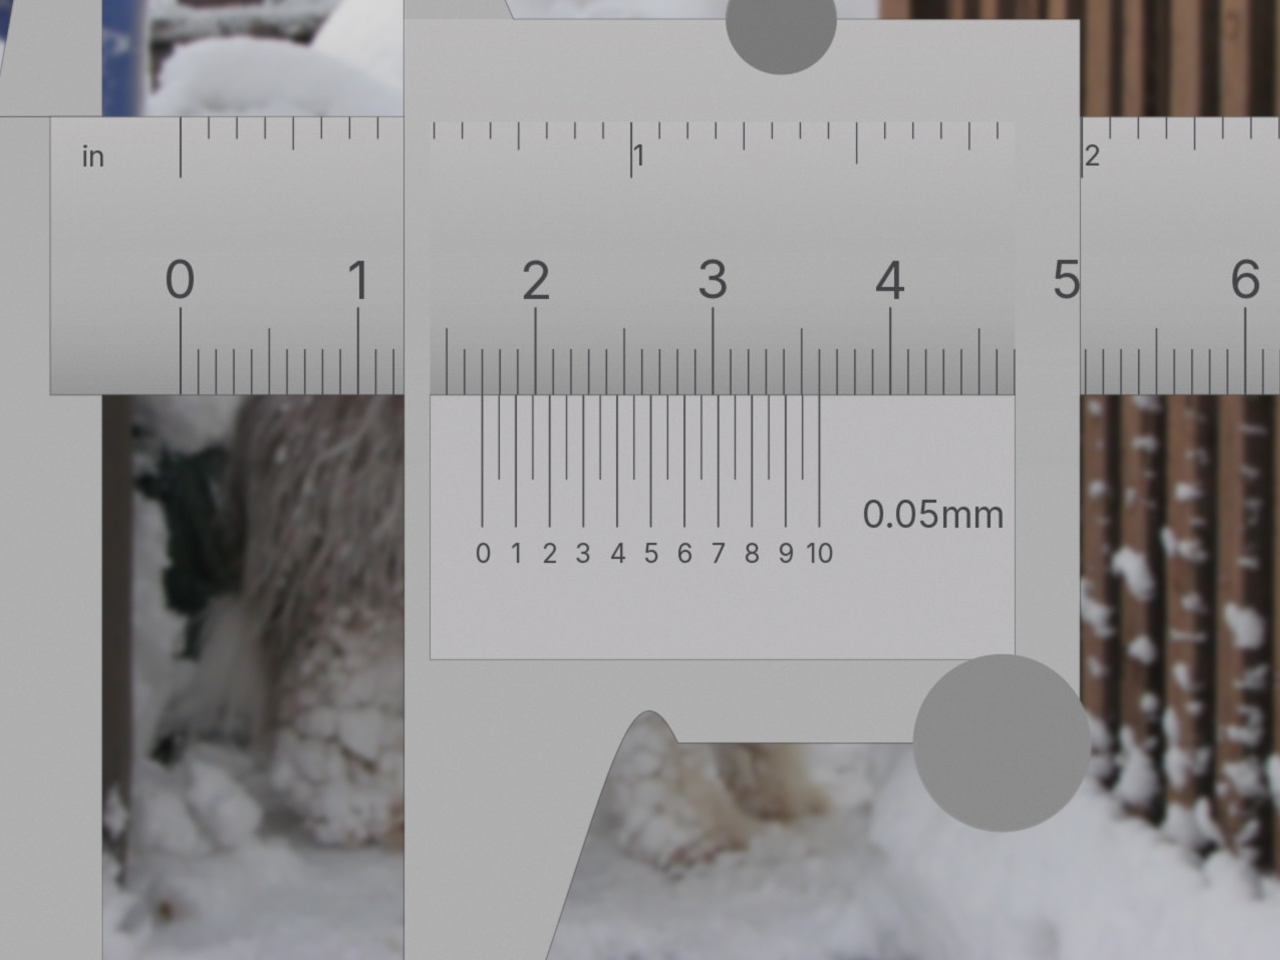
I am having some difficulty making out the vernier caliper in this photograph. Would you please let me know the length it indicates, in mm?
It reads 17.0 mm
